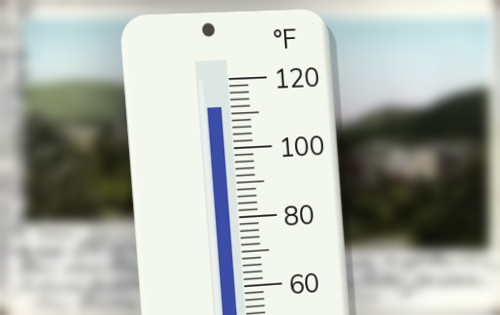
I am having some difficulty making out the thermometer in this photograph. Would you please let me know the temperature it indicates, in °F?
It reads 112 °F
